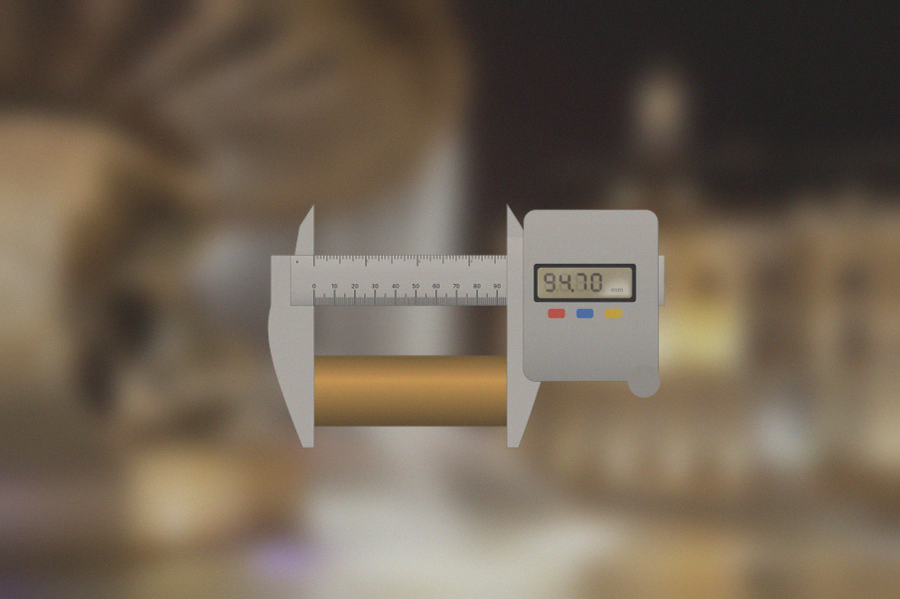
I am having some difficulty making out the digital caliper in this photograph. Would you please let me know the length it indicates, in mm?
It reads 94.70 mm
